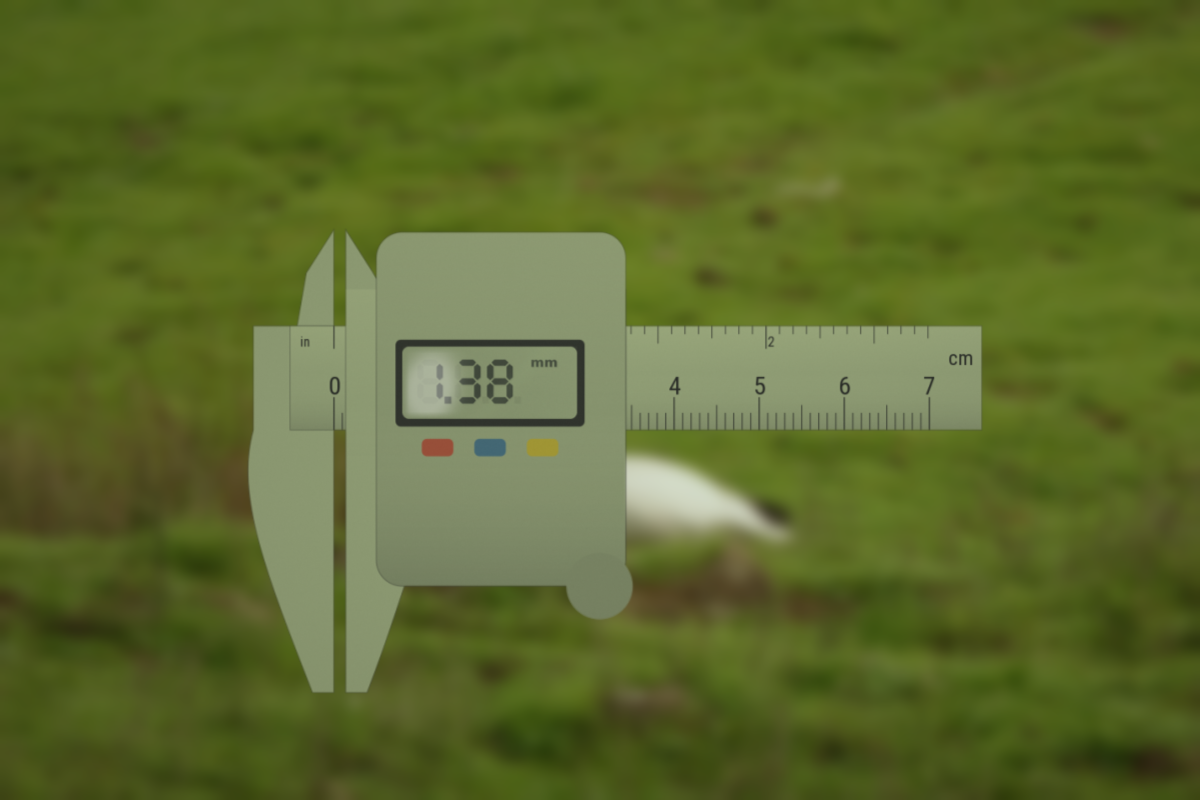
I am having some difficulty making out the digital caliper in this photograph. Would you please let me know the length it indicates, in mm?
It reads 1.38 mm
